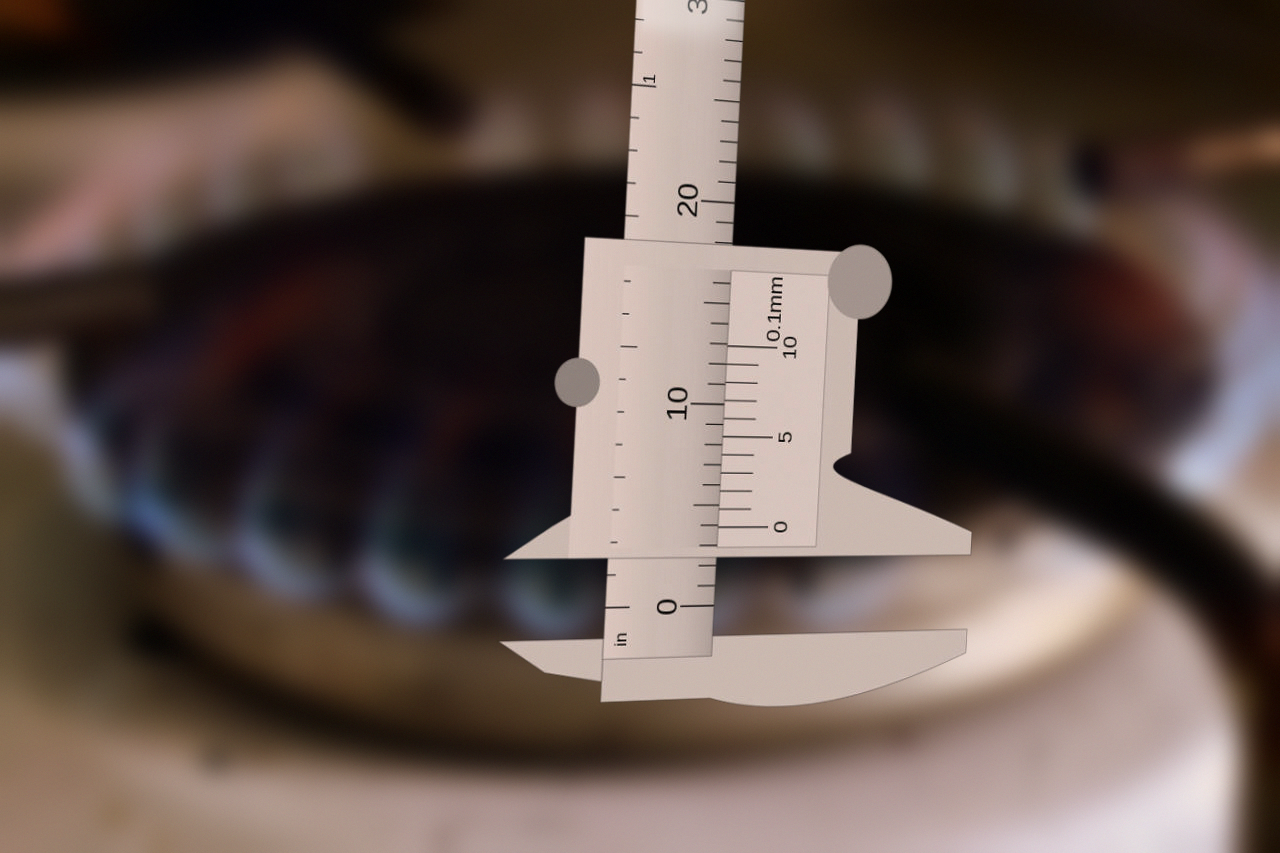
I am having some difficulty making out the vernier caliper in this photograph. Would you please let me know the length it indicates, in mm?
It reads 3.9 mm
